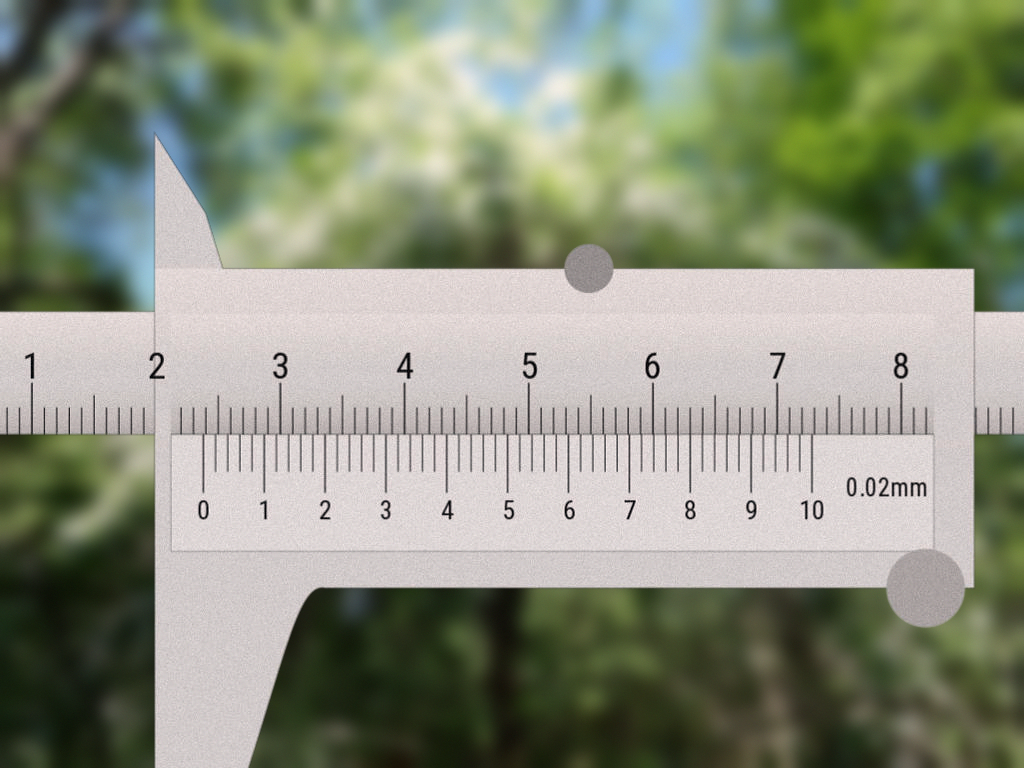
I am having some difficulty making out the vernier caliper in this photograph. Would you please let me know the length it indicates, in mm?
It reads 23.8 mm
